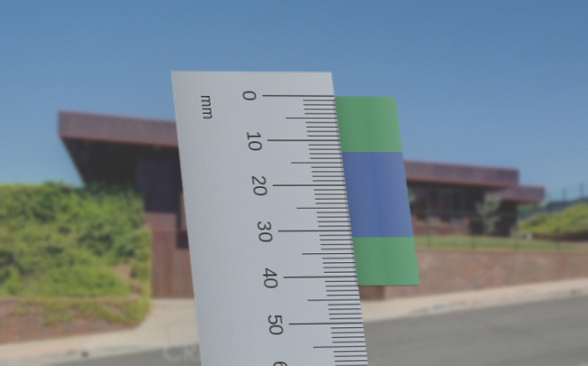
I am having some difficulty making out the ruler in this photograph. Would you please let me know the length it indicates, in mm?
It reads 42 mm
